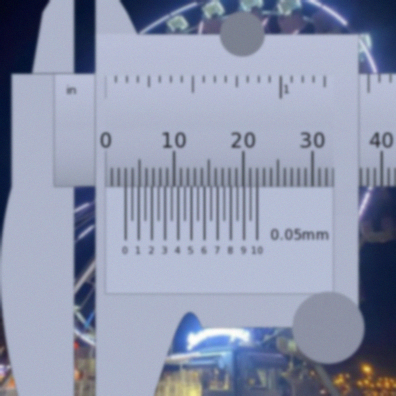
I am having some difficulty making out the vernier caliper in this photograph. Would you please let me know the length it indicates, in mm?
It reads 3.0 mm
